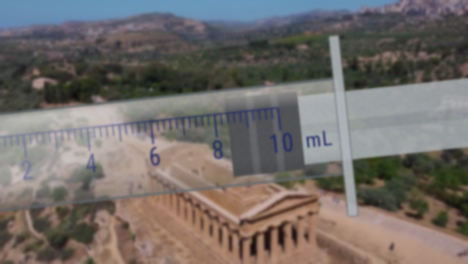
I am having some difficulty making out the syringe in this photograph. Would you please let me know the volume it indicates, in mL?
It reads 8.4 mL
